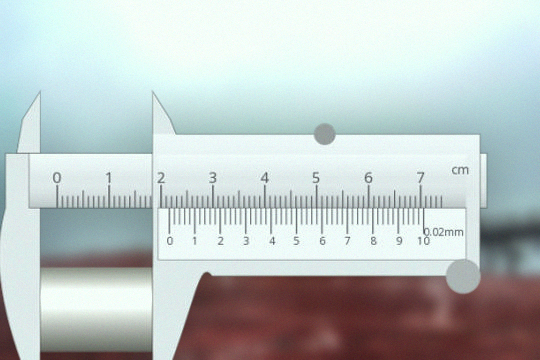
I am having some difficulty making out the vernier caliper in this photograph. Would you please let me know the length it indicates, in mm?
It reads 21.6 mm
